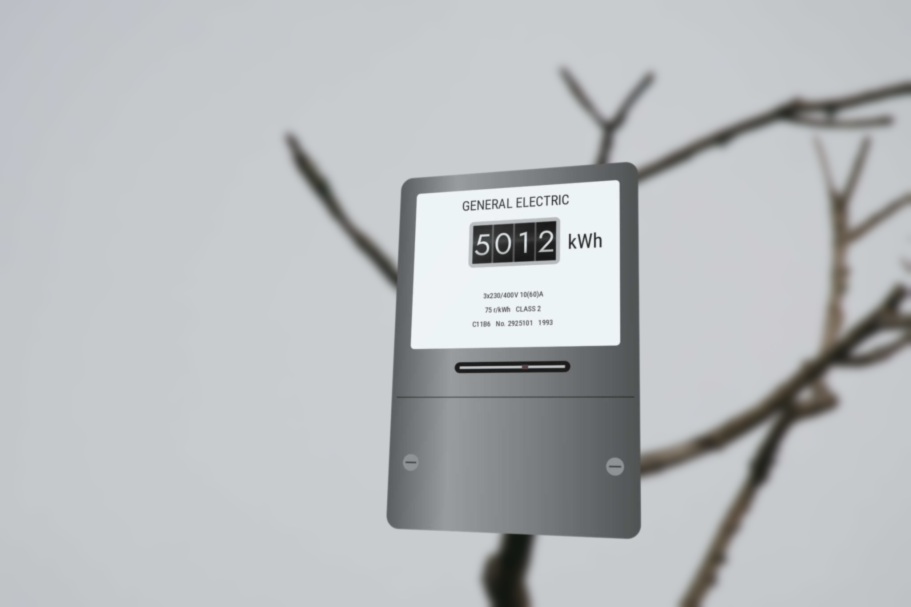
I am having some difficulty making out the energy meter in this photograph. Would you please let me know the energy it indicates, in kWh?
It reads 5012 kWh
